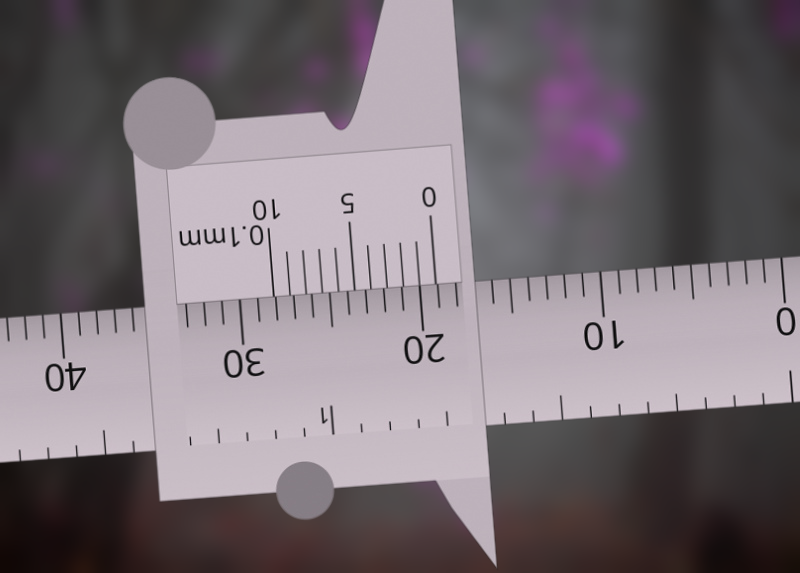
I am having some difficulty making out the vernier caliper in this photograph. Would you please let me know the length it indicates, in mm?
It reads 19.1 mm
